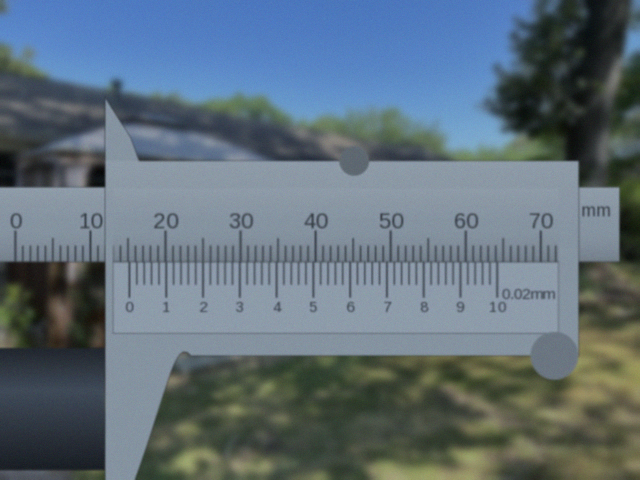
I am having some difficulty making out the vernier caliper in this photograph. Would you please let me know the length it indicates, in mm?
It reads 15.2 mm
